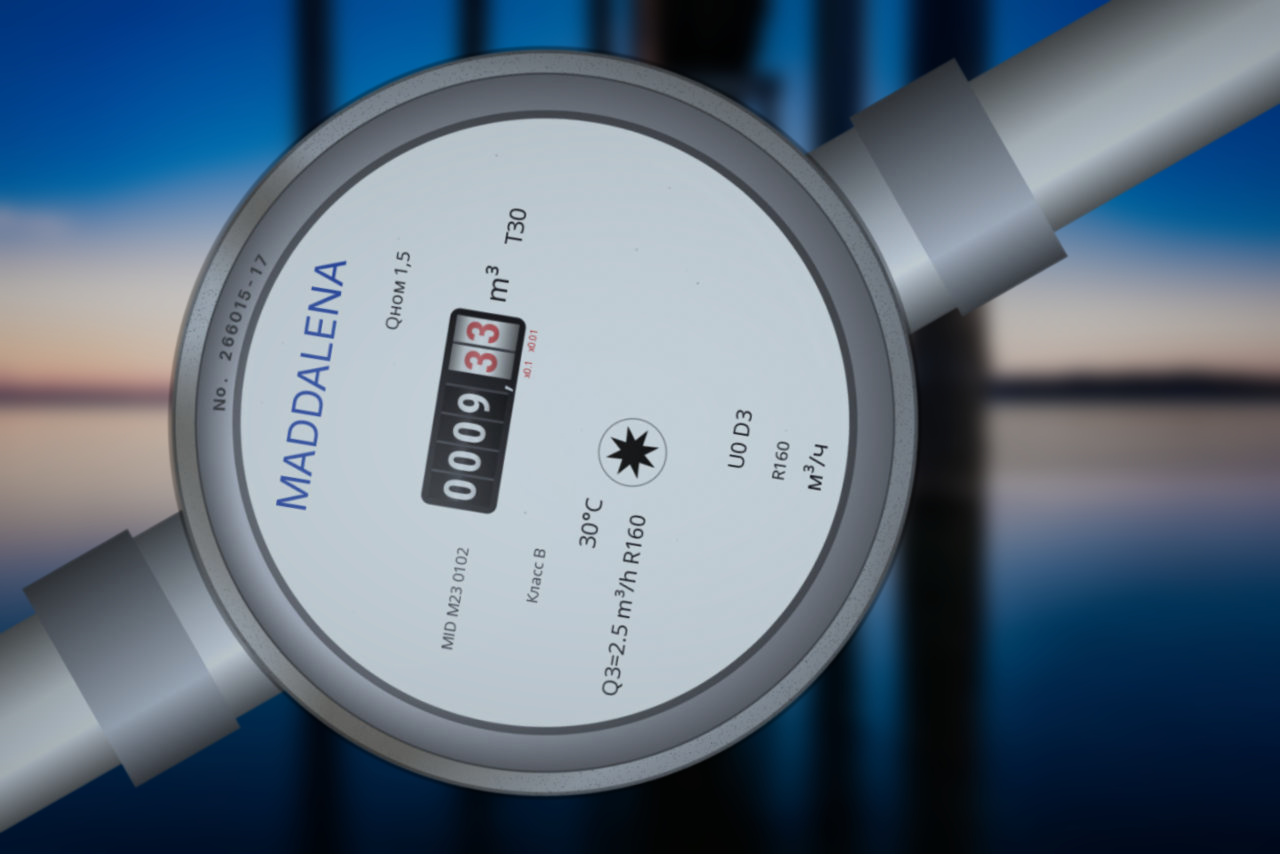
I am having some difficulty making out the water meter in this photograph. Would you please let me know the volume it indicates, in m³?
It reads 9.33 m³
